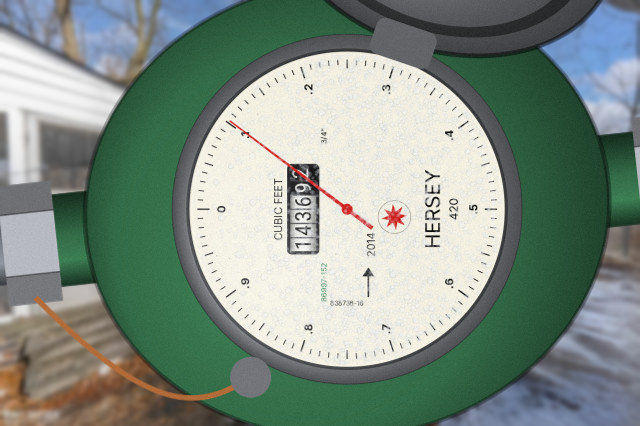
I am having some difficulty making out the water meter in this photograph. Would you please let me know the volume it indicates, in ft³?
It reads 143692.10 ft³
